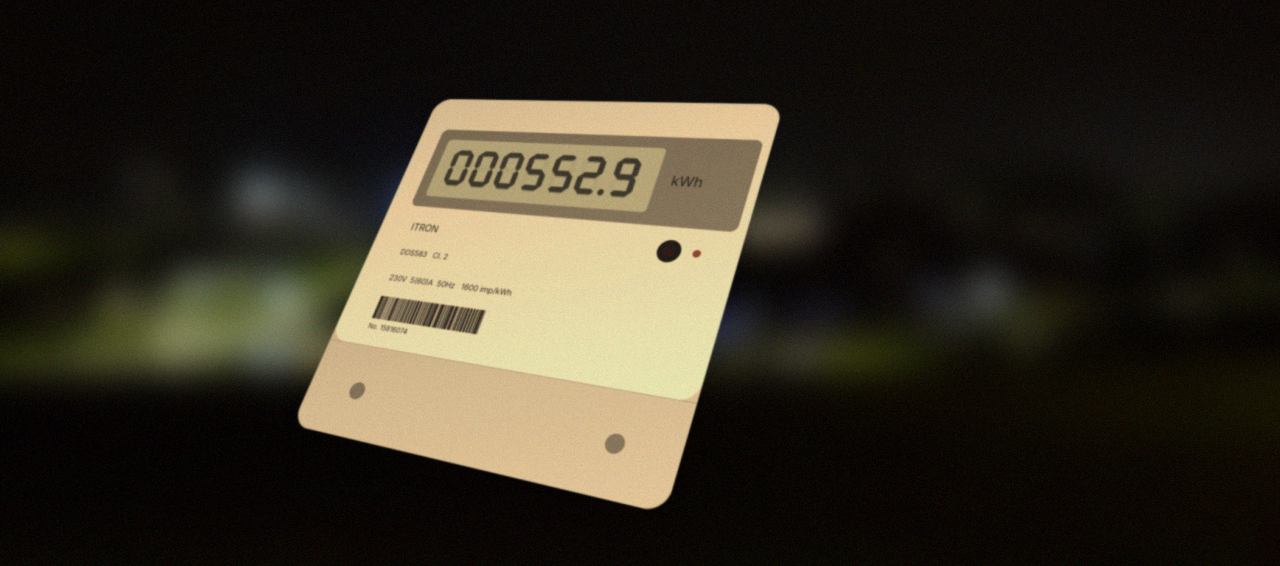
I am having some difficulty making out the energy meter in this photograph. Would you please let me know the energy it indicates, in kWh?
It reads 552.9 kWh
